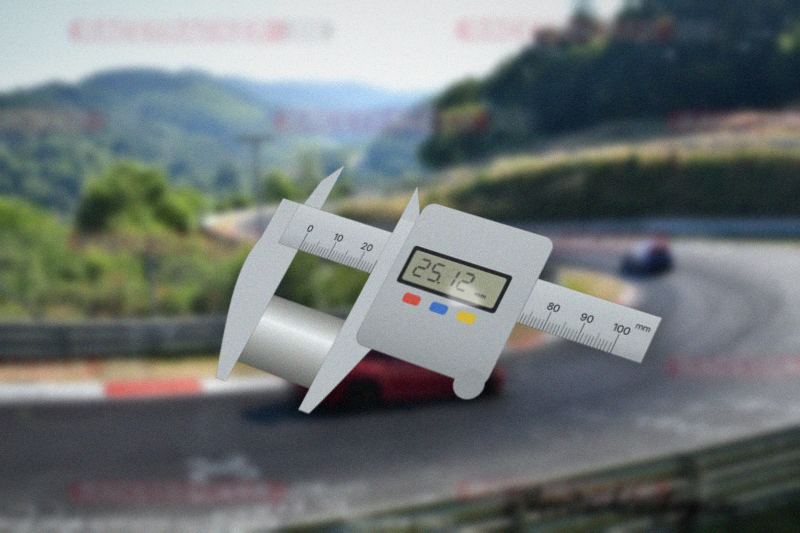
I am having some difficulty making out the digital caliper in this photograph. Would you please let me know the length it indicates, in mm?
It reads 25.12 mm
